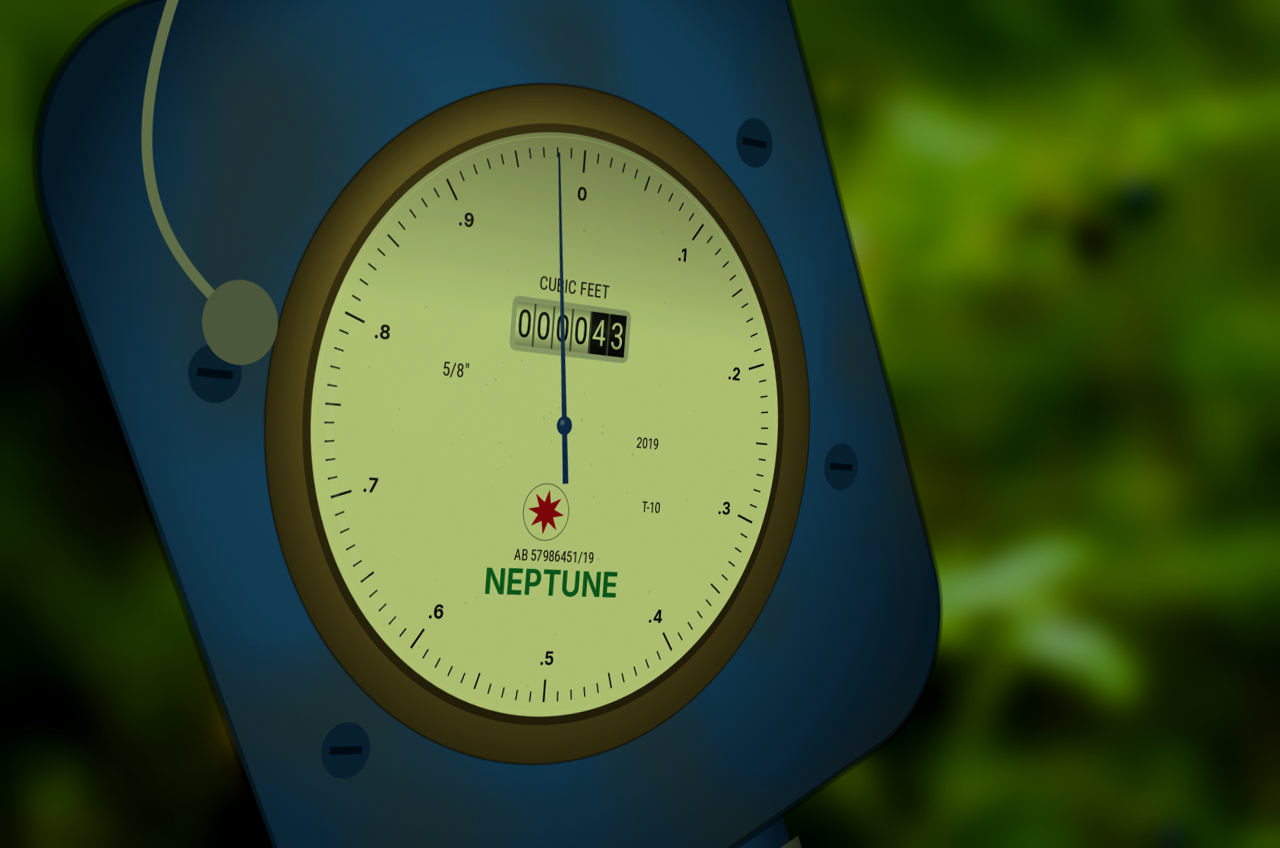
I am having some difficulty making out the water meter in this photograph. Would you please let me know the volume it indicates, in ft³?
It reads 42.98 ft³
